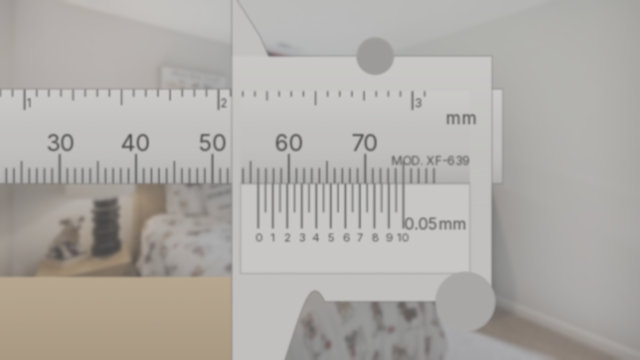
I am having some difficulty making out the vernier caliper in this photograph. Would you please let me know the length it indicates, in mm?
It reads 56.0 mm
